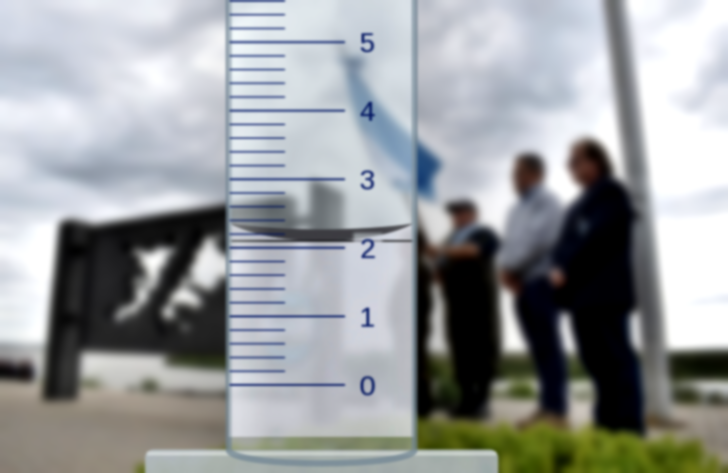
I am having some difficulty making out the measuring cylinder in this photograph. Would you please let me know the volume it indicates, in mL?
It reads 2.1 mL
